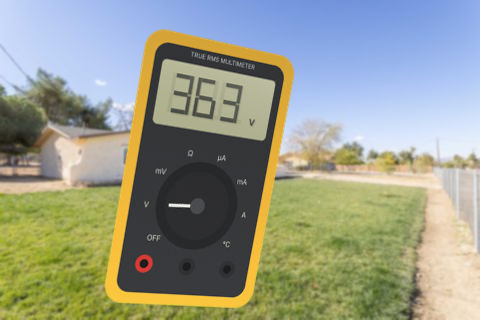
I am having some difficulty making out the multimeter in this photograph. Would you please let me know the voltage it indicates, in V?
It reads 363 V
